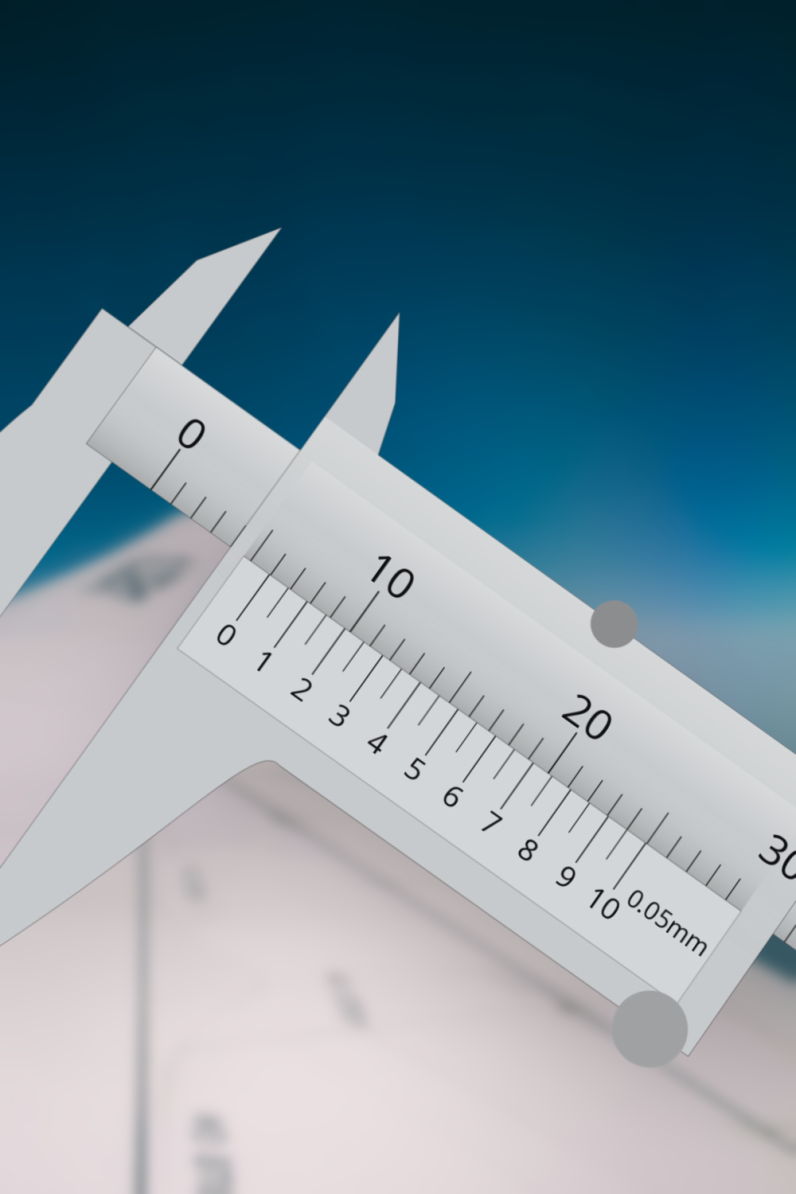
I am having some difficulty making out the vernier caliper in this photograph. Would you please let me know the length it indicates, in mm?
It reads 5.95 mm
